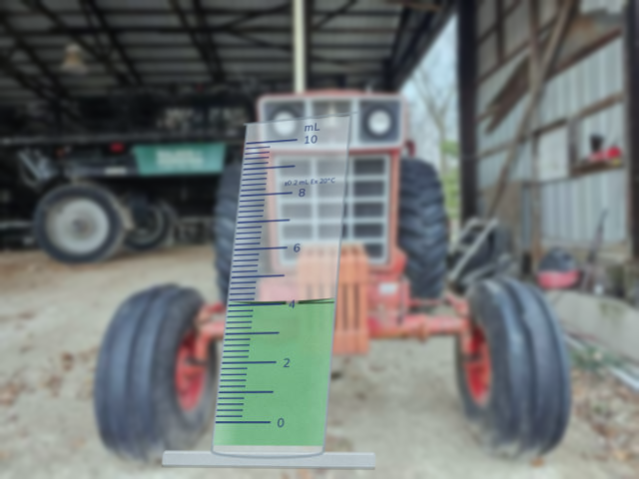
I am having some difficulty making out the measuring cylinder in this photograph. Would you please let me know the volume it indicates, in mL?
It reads 4 mL
